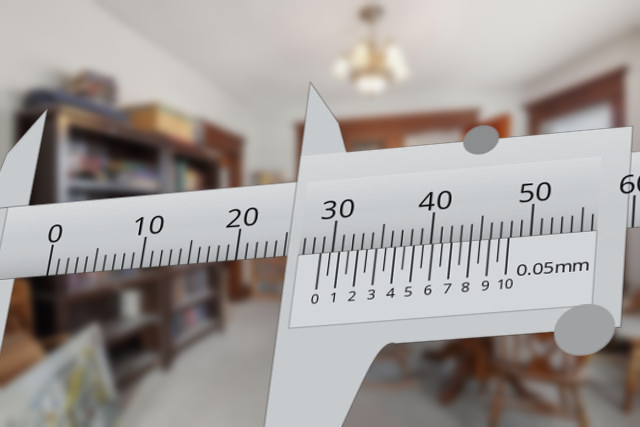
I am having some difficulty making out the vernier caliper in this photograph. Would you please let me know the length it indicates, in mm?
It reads 28.8 mm
